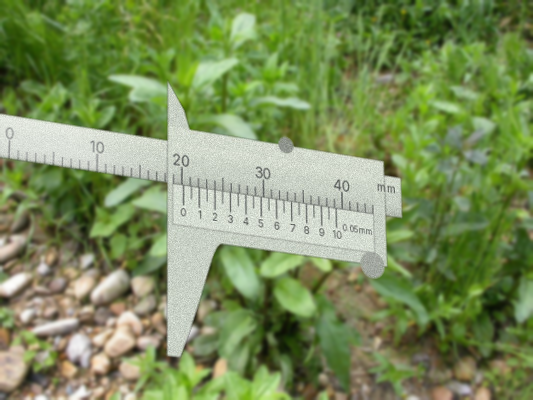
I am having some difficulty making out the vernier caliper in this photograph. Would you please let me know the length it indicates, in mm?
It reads 20.2 mm
